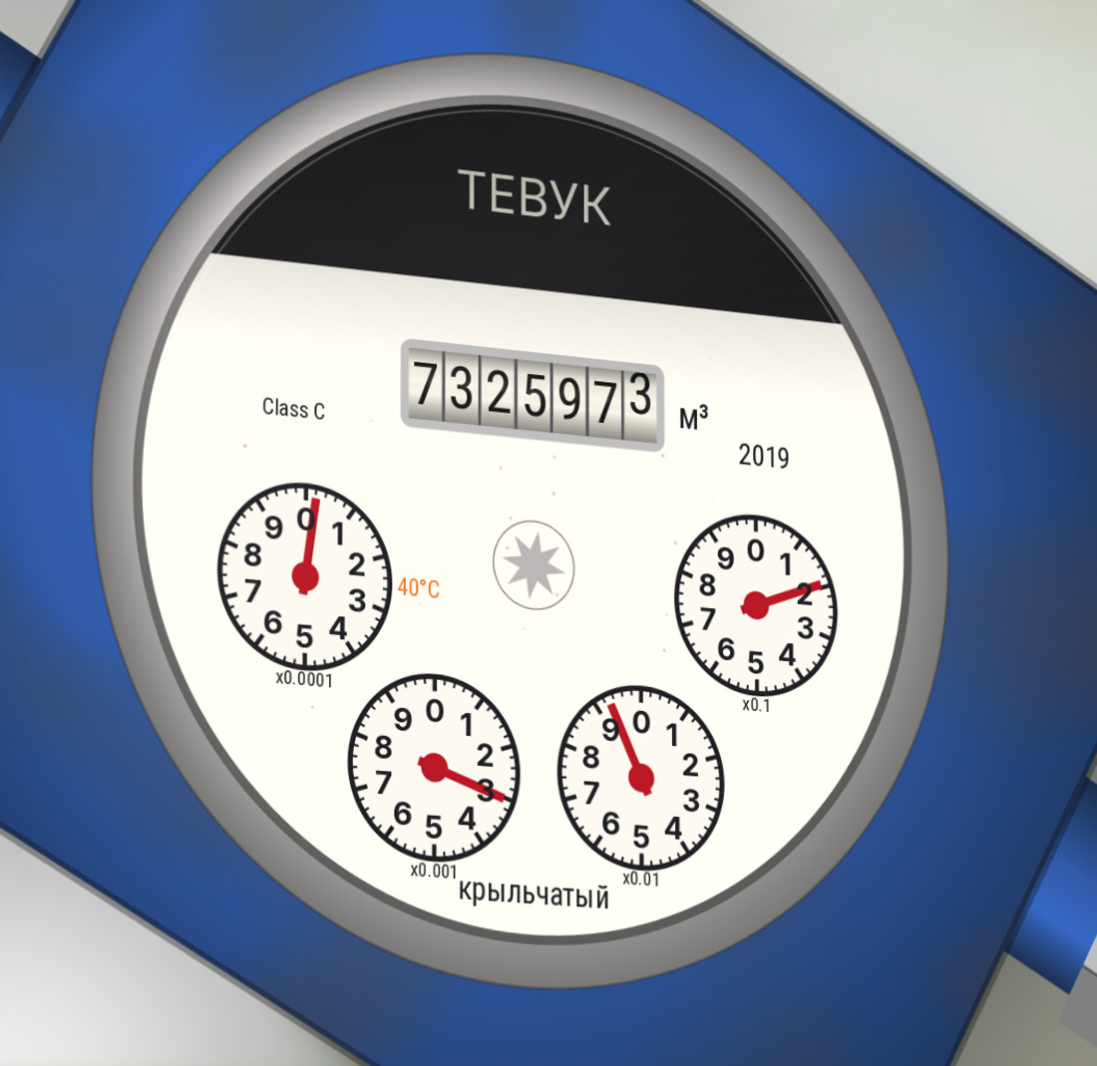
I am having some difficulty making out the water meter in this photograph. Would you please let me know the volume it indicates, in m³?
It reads 7325973.1930 m³
